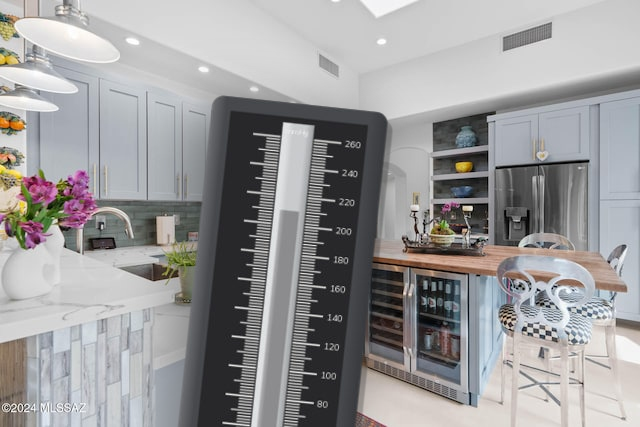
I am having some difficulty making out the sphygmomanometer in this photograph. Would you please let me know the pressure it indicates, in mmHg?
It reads 210 mmHg
